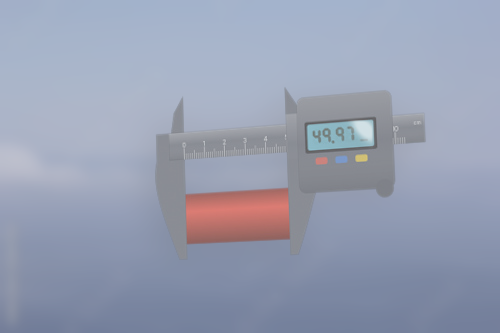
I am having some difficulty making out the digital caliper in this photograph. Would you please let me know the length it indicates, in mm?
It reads 49.97 mm
